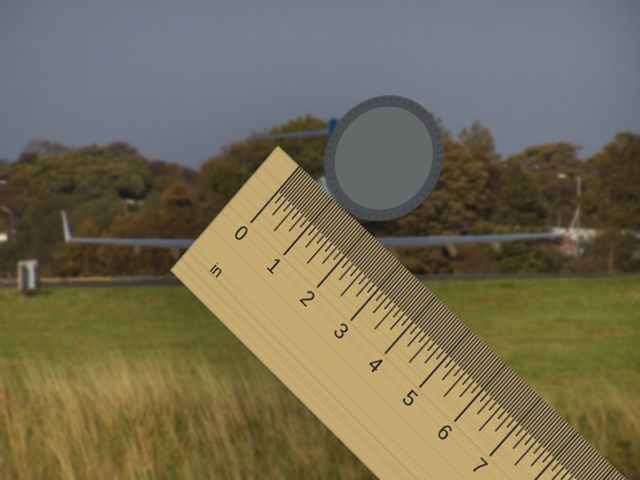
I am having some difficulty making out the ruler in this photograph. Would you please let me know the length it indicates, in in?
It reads 2.5 in
